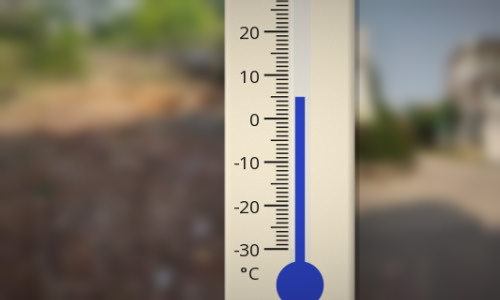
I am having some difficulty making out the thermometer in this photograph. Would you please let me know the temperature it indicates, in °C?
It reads 5 °C
